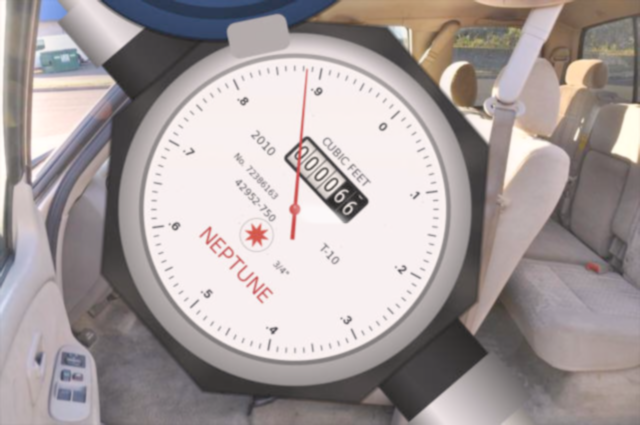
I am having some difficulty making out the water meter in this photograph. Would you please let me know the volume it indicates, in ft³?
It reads 65.88 ft³
